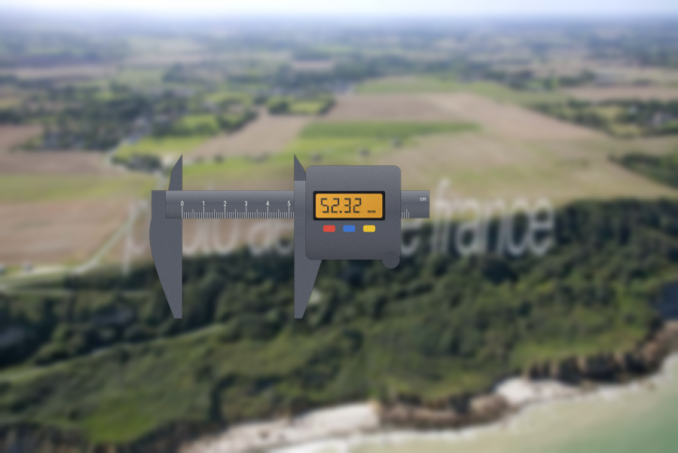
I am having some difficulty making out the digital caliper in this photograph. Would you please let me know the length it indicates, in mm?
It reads 52.32 mm
